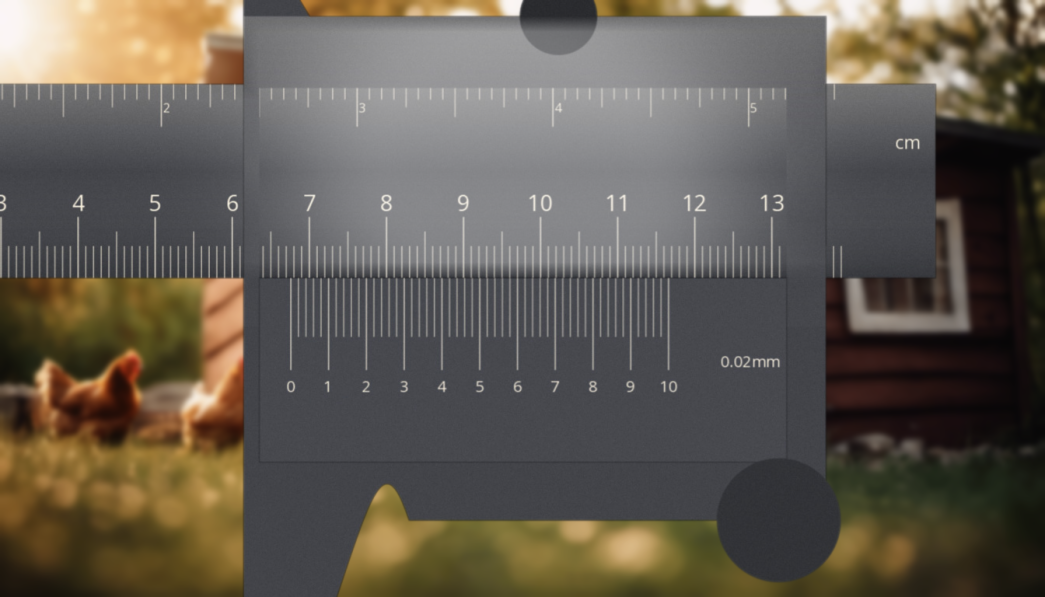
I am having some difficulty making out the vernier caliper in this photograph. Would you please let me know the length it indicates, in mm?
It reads 67.6 mm
